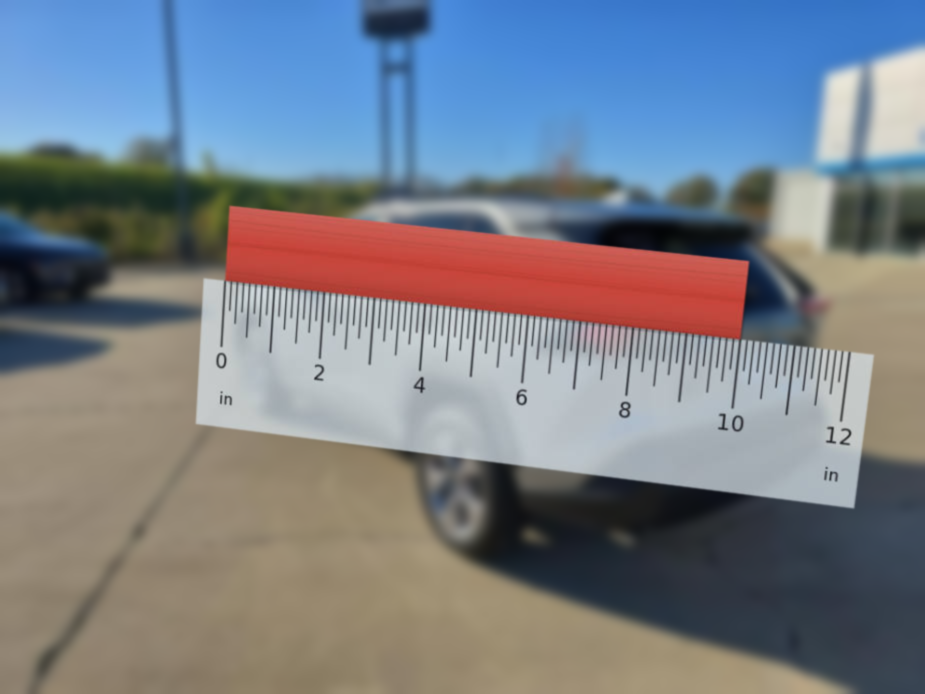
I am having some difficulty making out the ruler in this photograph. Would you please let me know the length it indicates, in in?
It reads 10 in
